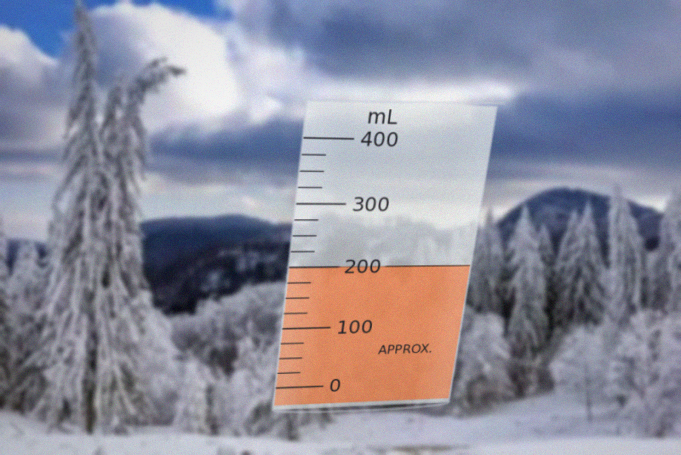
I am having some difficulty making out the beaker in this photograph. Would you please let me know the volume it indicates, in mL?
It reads 200 mL
